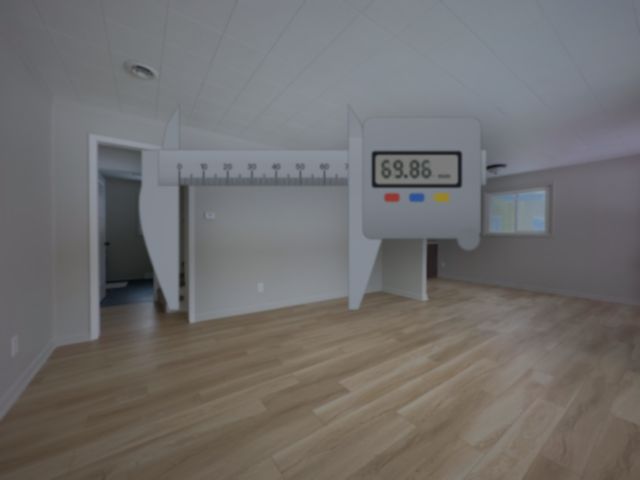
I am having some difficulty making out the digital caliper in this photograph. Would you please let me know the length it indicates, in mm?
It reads 69.86 mm
